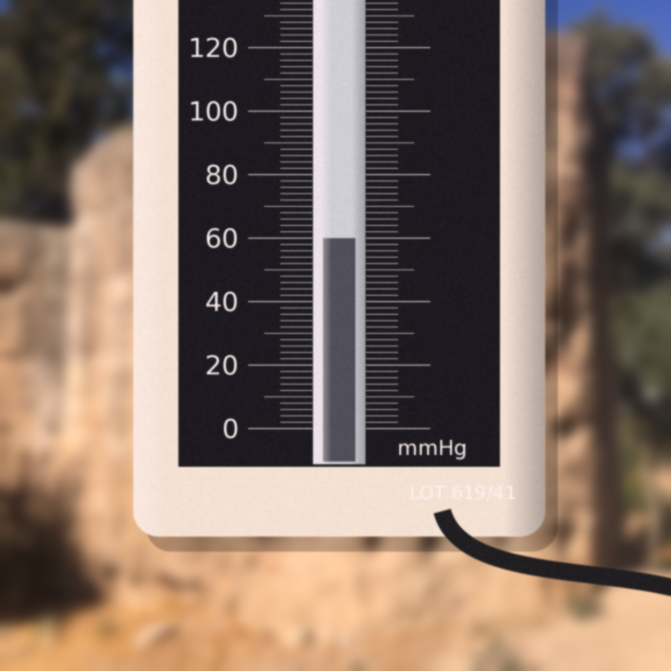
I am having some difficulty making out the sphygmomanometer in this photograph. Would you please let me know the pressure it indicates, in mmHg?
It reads 60 mmHg
